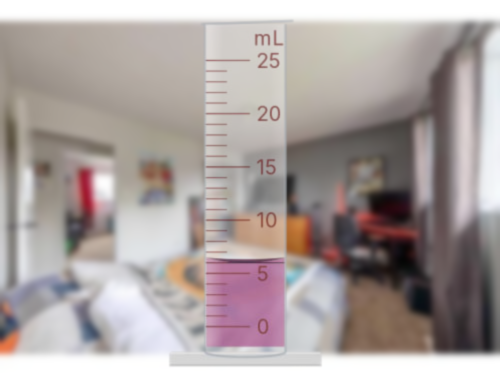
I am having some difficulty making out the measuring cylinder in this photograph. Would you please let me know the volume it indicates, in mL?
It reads 6 mL
